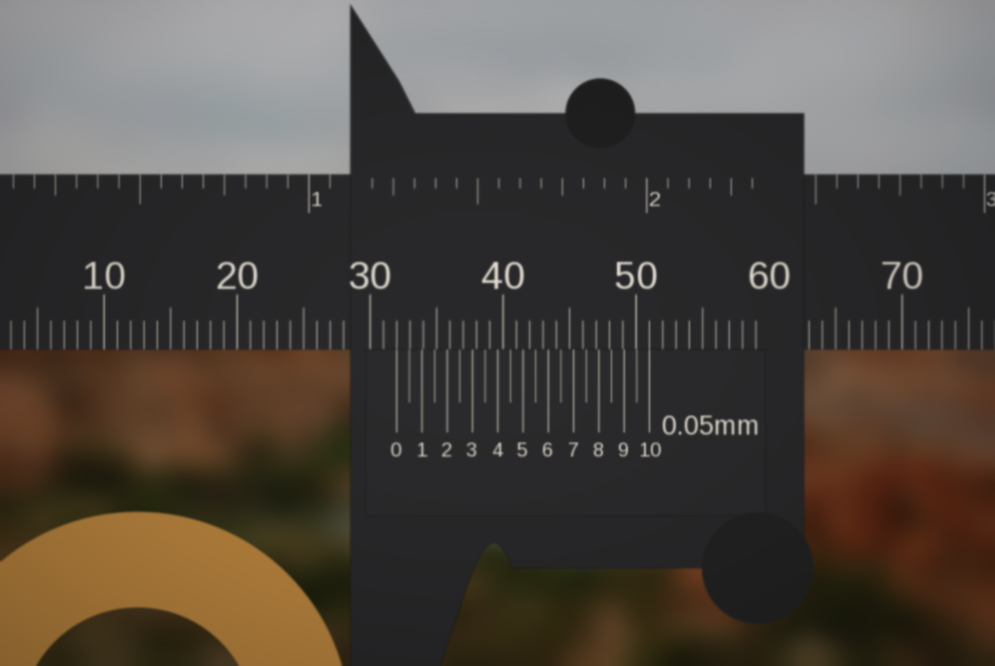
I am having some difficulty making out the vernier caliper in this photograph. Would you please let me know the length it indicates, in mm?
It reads 32.0 mm
